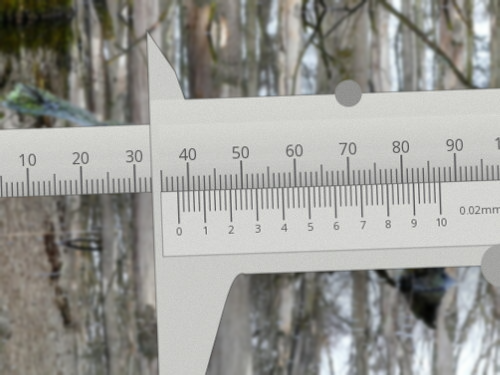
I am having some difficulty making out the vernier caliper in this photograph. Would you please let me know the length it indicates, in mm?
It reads 38.0 mm
